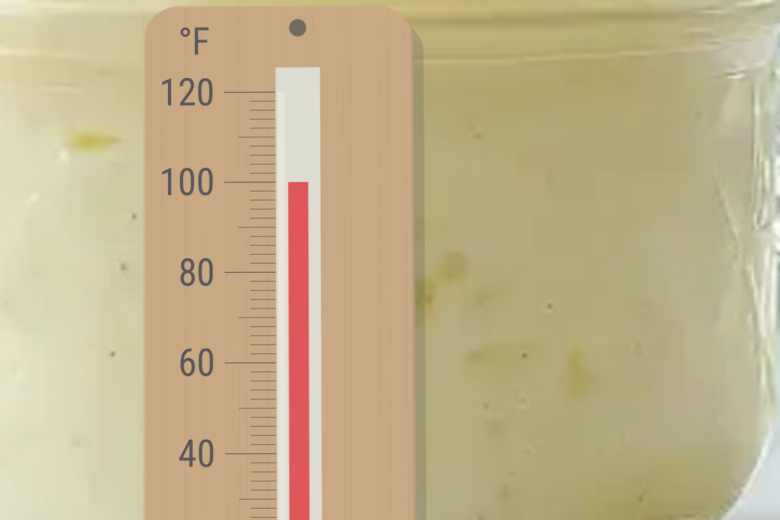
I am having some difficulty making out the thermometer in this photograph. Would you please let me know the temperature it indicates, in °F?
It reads 100 °F
